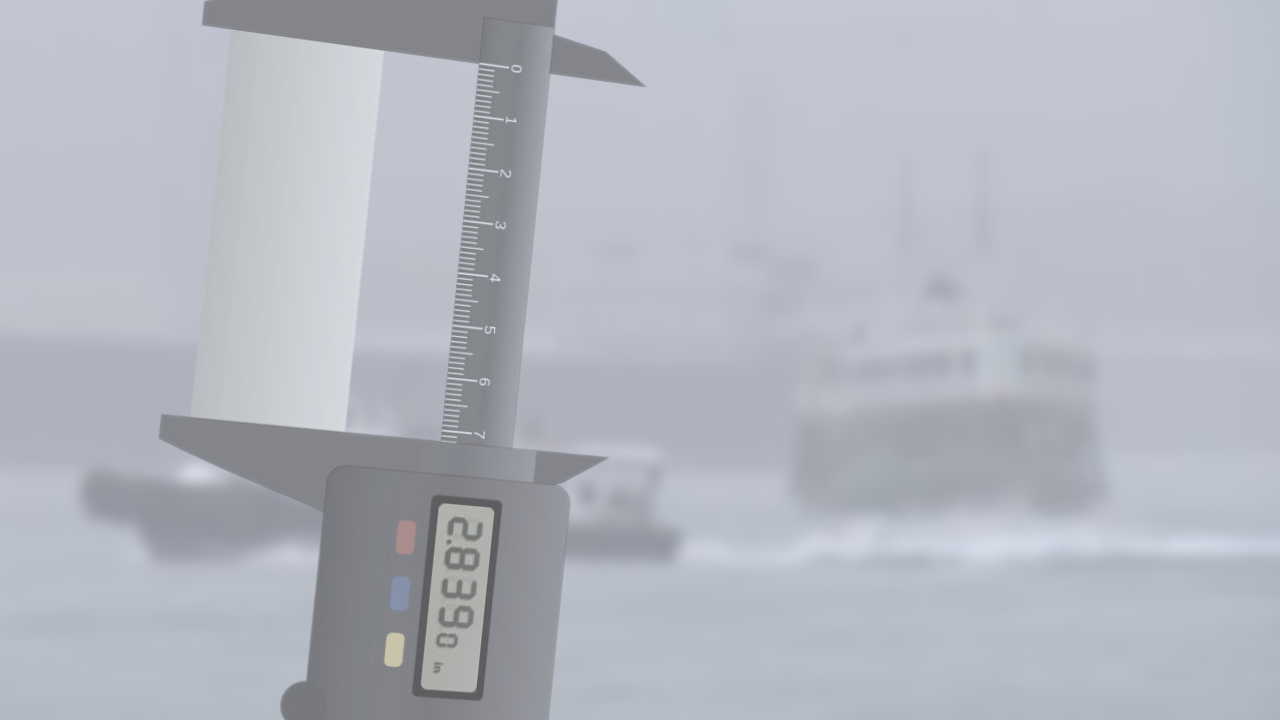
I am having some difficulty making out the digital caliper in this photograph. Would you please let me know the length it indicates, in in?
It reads 2.8390 in
